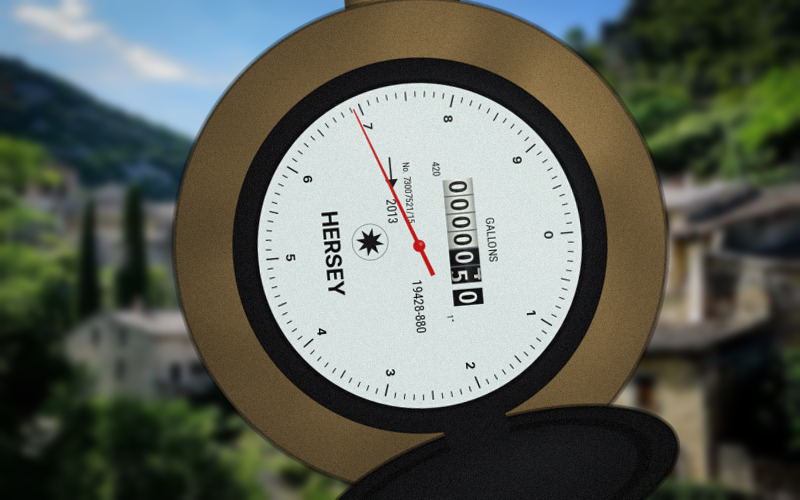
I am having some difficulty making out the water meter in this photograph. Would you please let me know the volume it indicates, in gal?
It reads 46.9 gal
